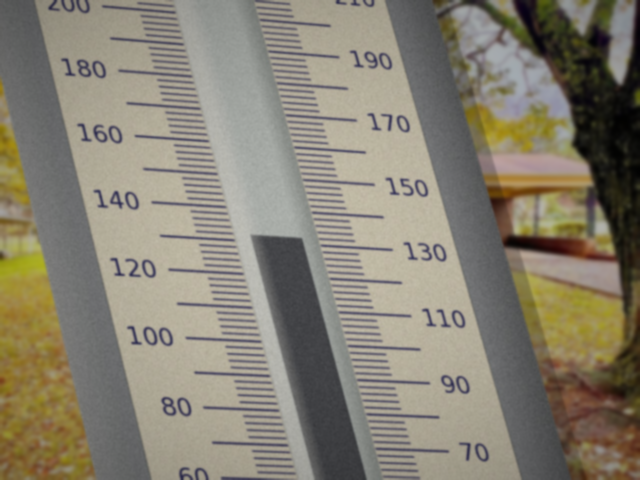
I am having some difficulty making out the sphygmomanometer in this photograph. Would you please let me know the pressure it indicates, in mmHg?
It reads 132 mmHg
